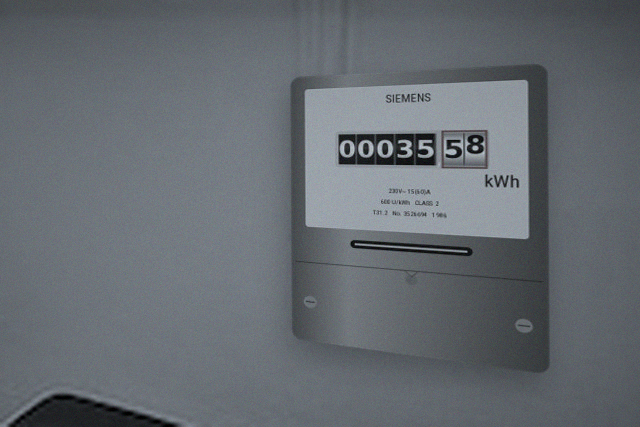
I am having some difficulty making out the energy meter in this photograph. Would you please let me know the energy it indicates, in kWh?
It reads 35.58 kWh
